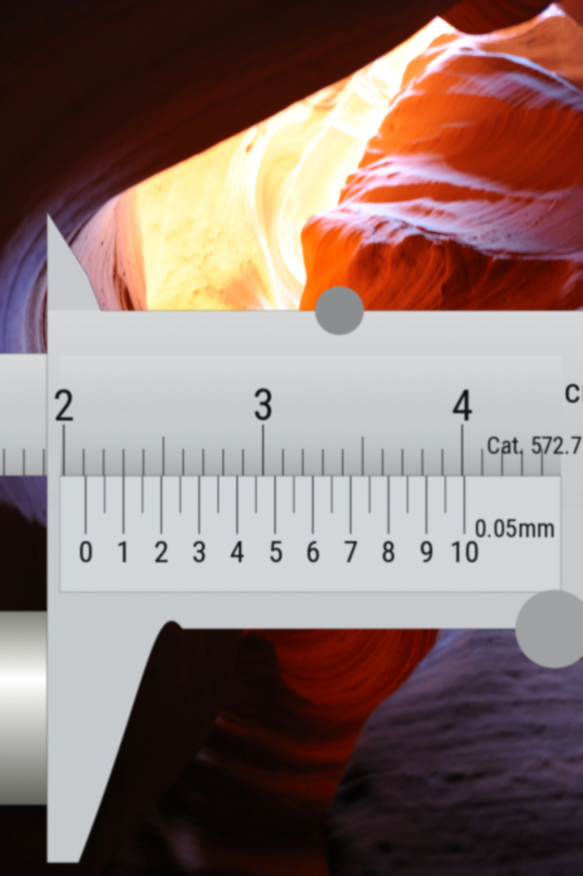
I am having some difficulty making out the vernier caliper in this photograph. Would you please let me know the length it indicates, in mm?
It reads 21.1 mm
